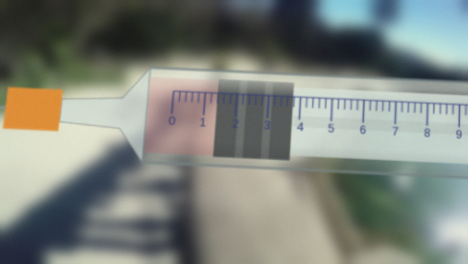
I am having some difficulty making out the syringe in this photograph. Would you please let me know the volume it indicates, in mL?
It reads 1.4 mL
